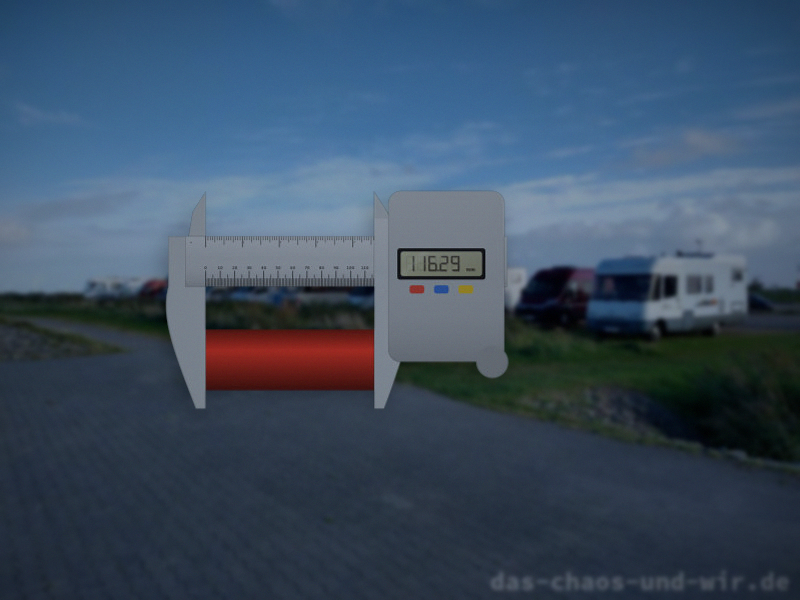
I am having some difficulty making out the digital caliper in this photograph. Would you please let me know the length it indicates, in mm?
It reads 116.29 mm
